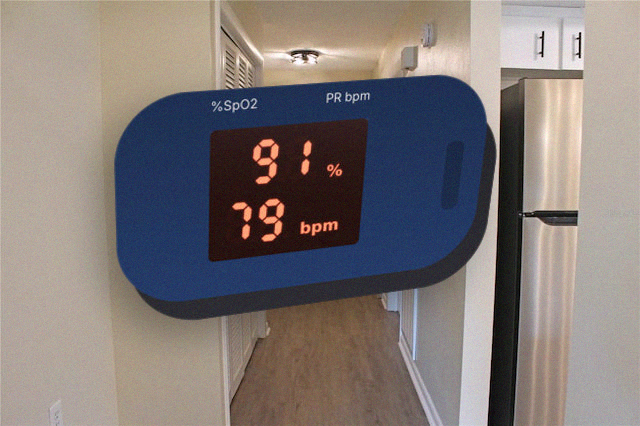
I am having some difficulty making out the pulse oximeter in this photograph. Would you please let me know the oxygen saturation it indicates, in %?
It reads 91 %
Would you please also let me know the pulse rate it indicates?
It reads 79 bpm
